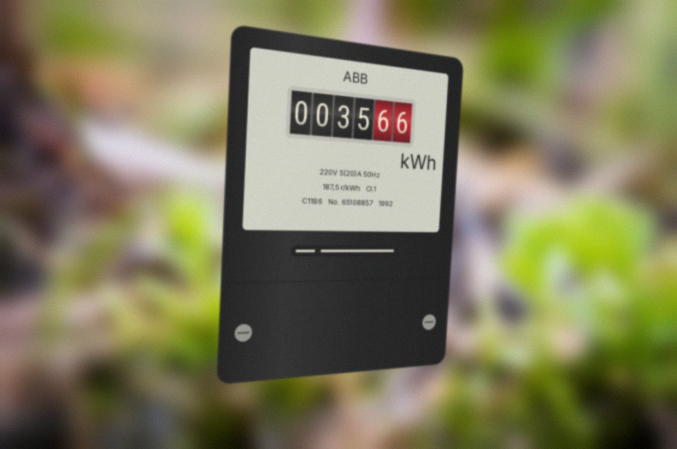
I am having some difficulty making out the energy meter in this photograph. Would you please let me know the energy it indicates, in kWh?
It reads 35.66 kWh
